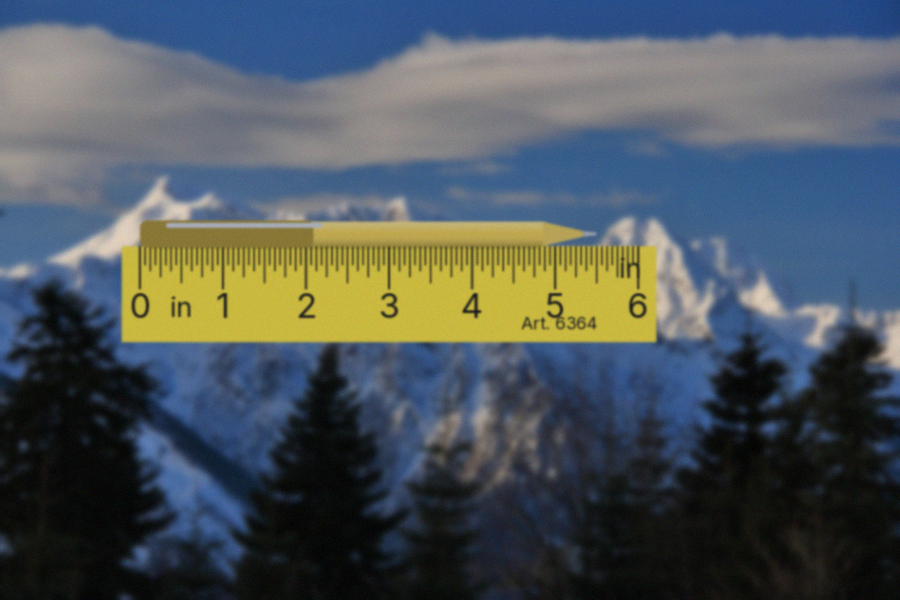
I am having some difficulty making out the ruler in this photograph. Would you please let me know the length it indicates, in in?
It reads 5.5 in
